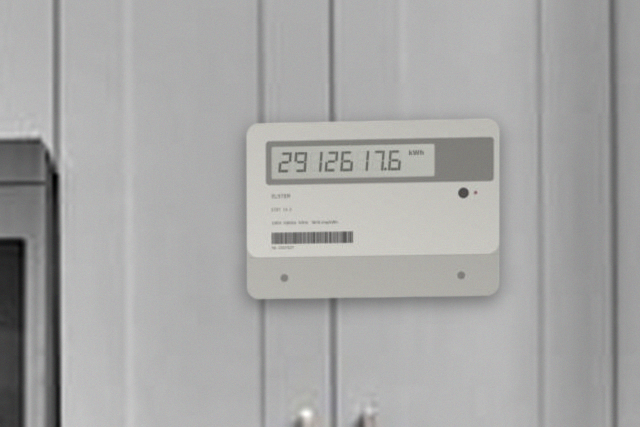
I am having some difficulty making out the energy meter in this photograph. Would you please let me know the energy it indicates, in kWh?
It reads 2912617.6 kWh
